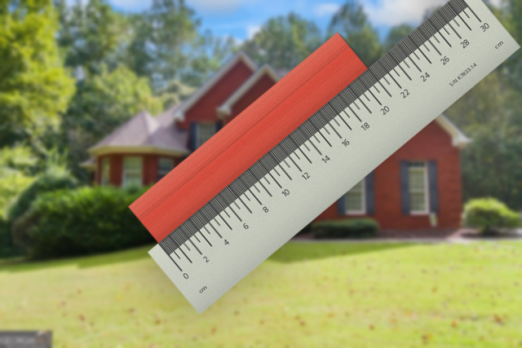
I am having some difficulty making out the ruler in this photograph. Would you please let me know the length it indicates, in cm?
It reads 21 cm
